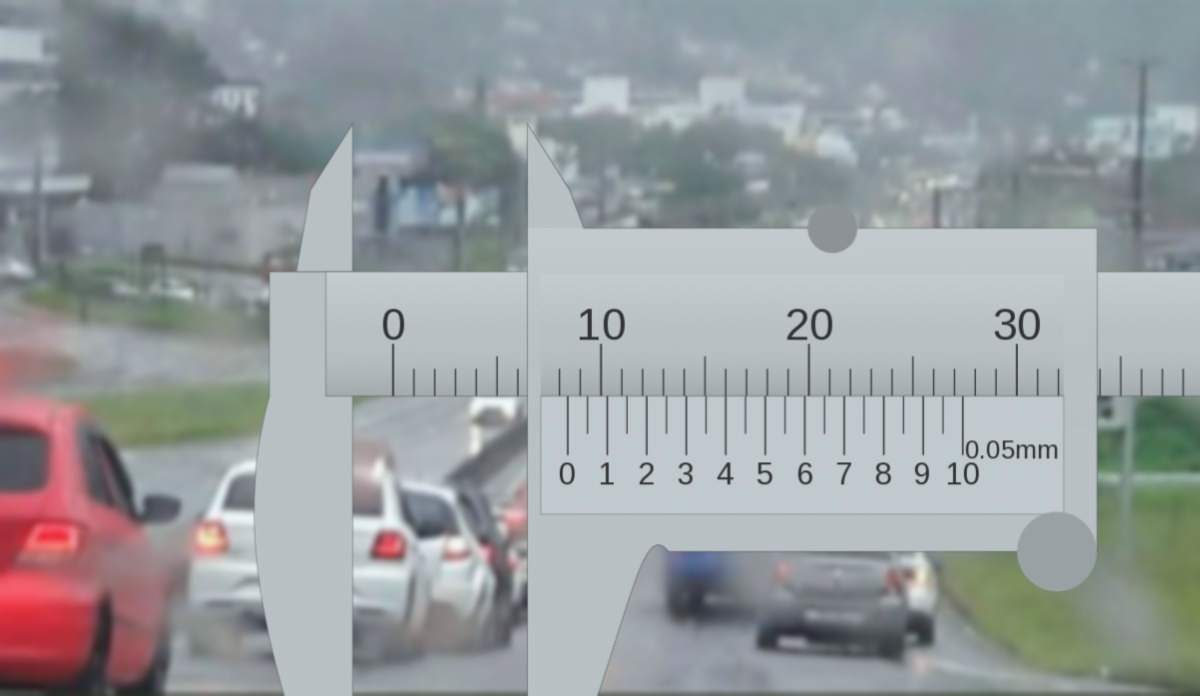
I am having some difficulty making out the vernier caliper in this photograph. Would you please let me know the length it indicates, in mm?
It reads 8.4 mm
